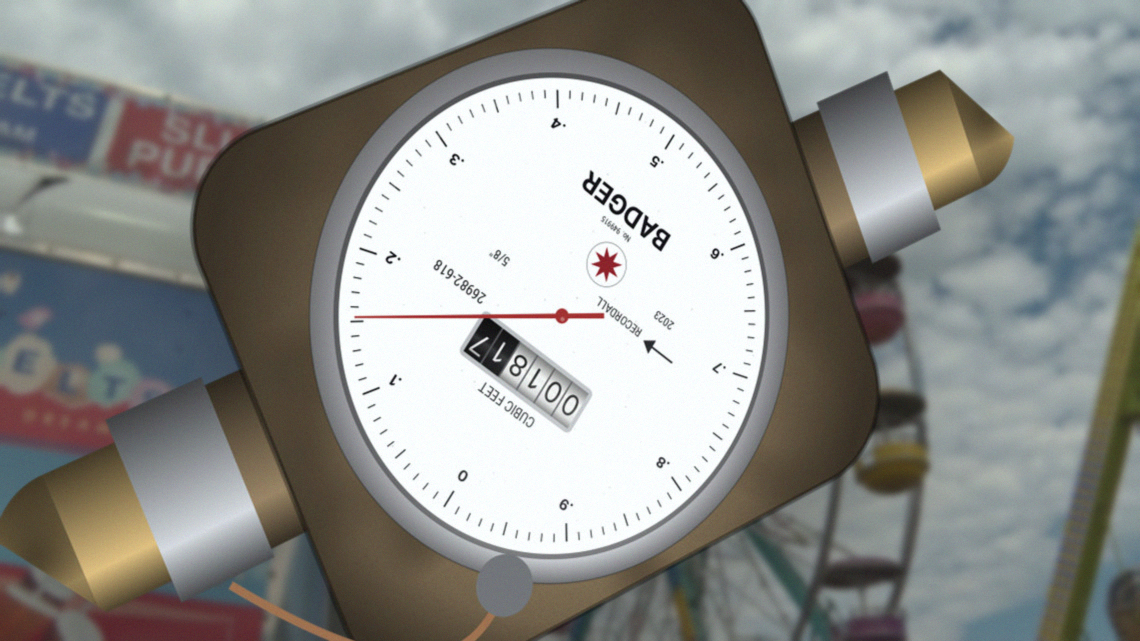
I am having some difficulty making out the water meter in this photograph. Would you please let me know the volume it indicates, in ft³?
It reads 1817.15 ft³
